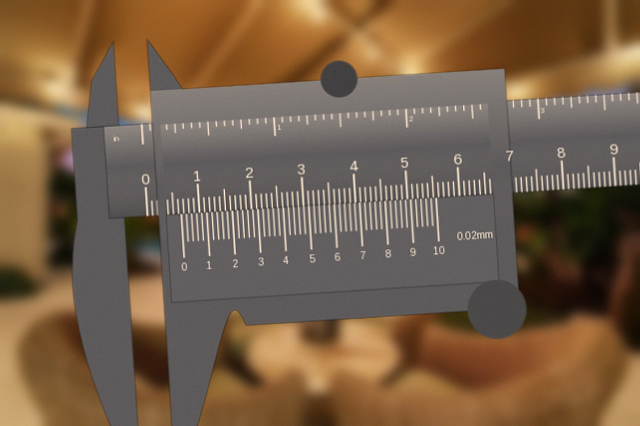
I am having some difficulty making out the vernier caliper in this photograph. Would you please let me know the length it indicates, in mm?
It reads 6.5 mm
